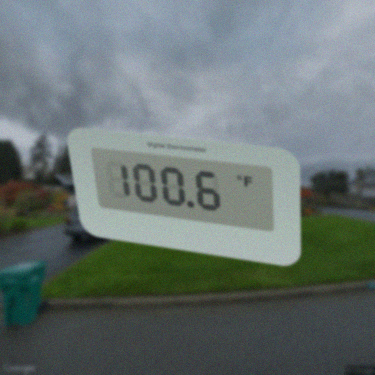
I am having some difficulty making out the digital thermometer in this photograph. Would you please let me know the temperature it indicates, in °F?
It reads 100.6 °F
